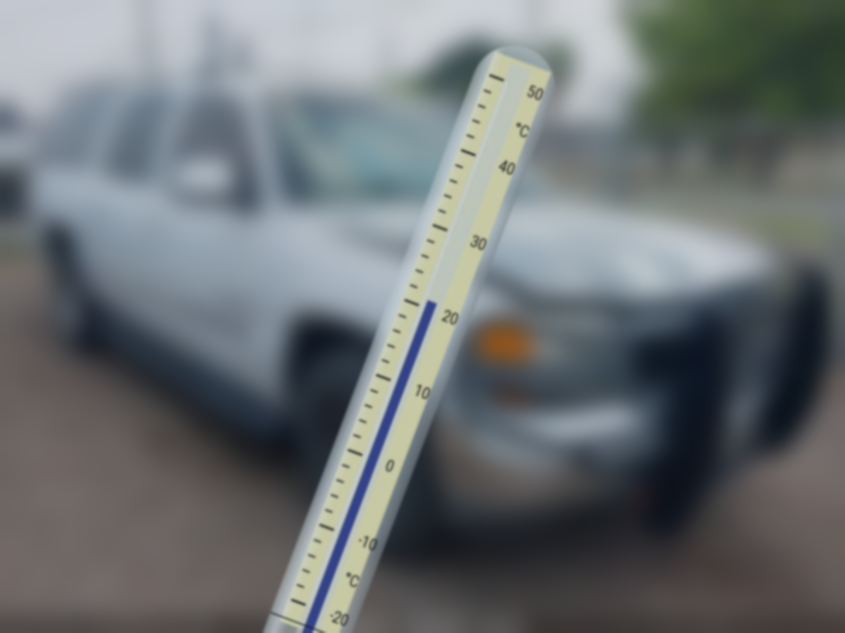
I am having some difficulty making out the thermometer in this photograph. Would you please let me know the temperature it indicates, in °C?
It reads 21 °C
